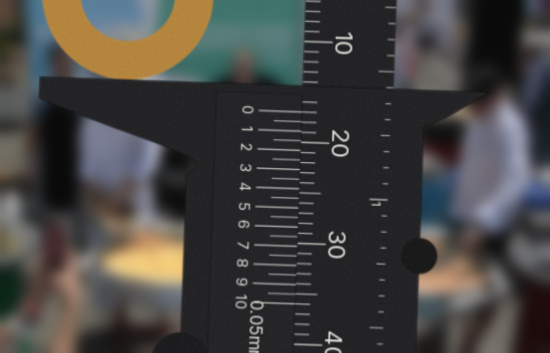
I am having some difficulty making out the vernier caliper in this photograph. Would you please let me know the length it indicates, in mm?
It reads 17.0 mm
